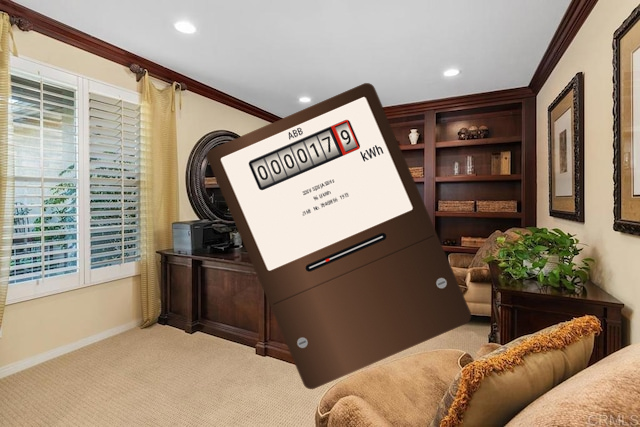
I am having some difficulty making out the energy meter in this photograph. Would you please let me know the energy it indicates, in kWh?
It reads 17.9 kWh
